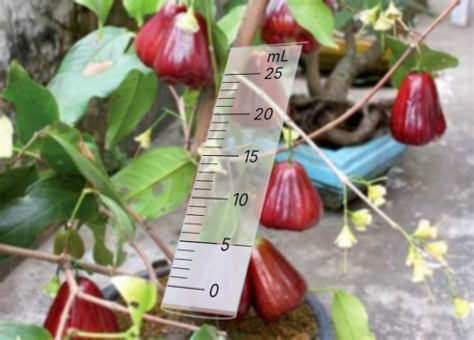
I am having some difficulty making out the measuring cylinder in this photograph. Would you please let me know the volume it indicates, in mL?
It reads 5 mL
